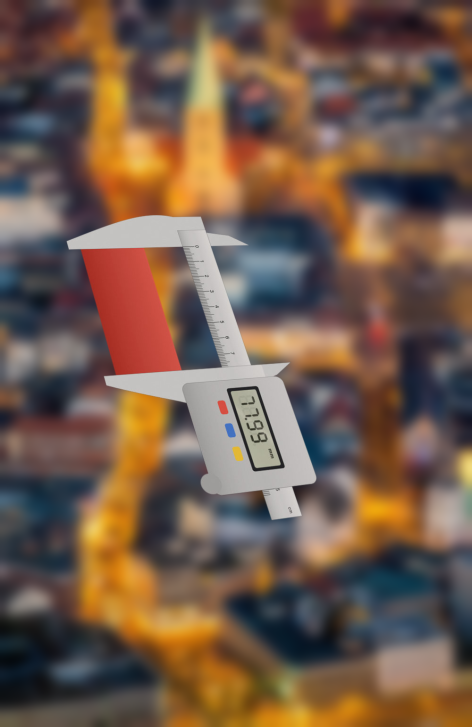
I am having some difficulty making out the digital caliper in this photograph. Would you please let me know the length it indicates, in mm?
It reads 77.99 mm
